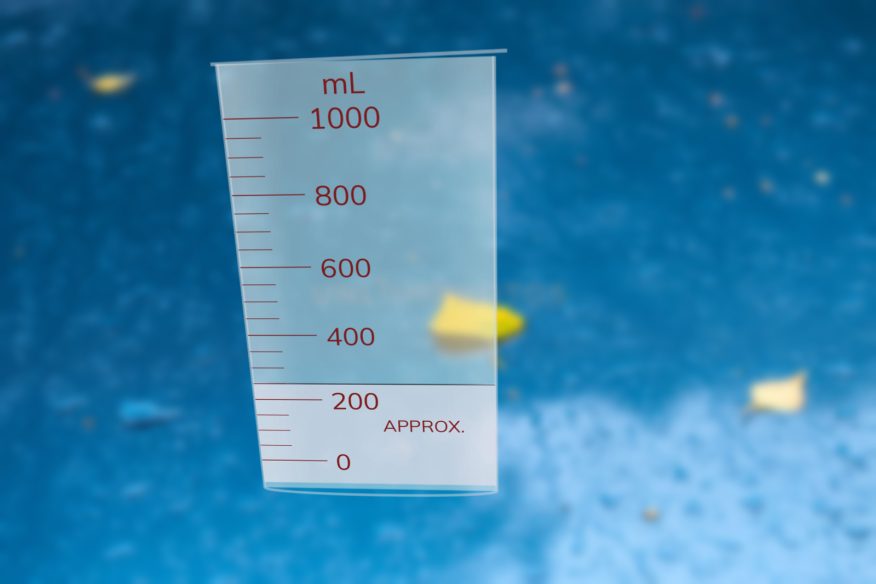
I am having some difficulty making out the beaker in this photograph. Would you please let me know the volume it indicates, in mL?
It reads 250 mL
